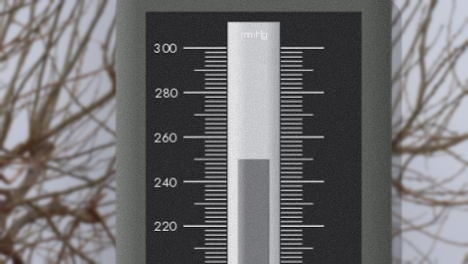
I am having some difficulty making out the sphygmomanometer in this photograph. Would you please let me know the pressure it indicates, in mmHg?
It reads 250 mmHg
